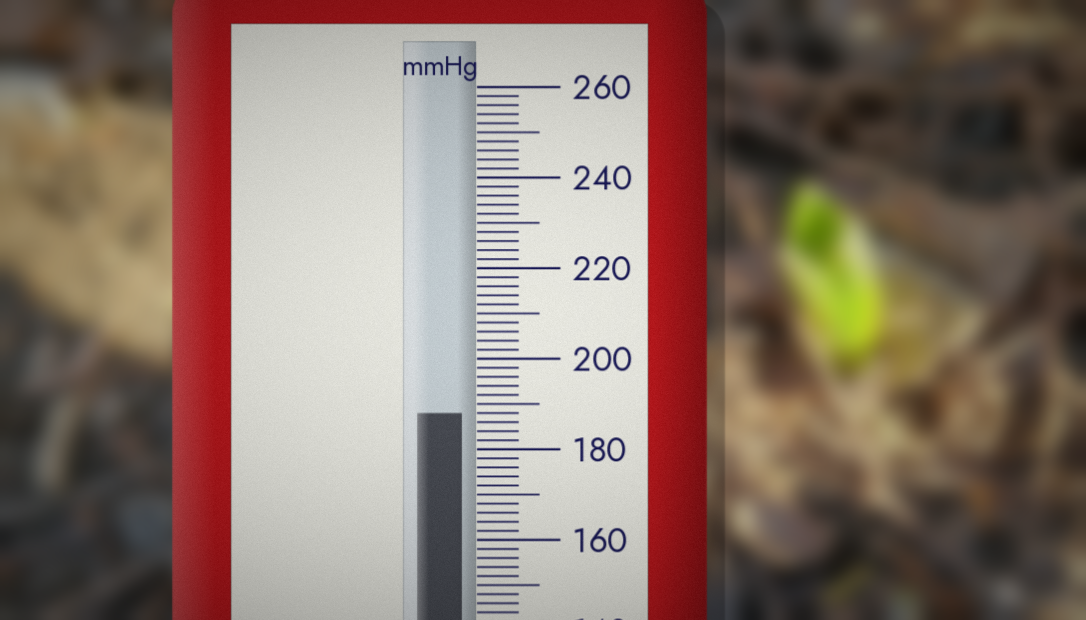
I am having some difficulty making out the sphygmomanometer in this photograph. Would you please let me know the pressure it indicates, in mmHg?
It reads 188 mmHg
